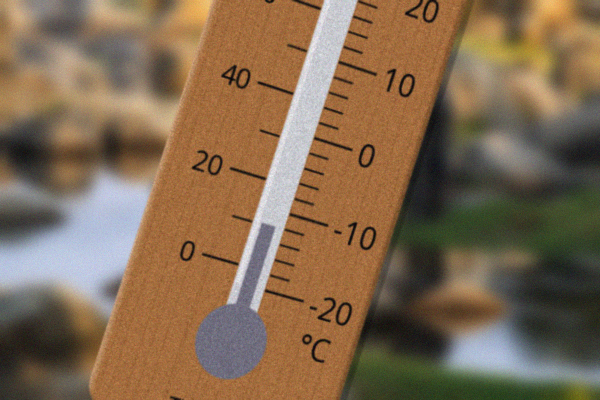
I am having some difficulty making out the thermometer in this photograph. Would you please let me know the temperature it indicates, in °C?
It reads -12 °C
